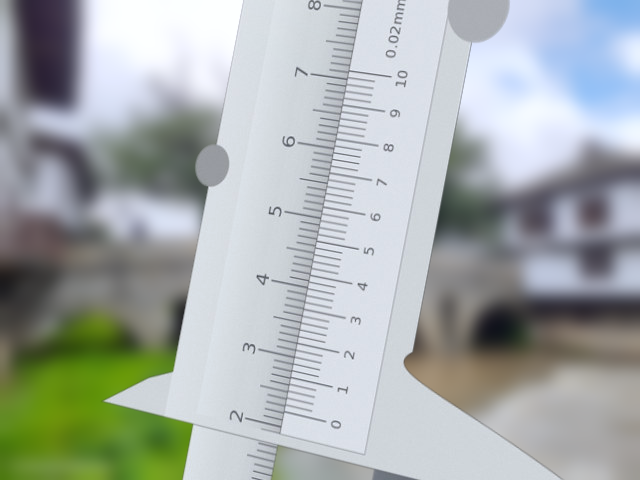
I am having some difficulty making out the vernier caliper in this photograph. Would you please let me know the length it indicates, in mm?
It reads 22.2 mm
